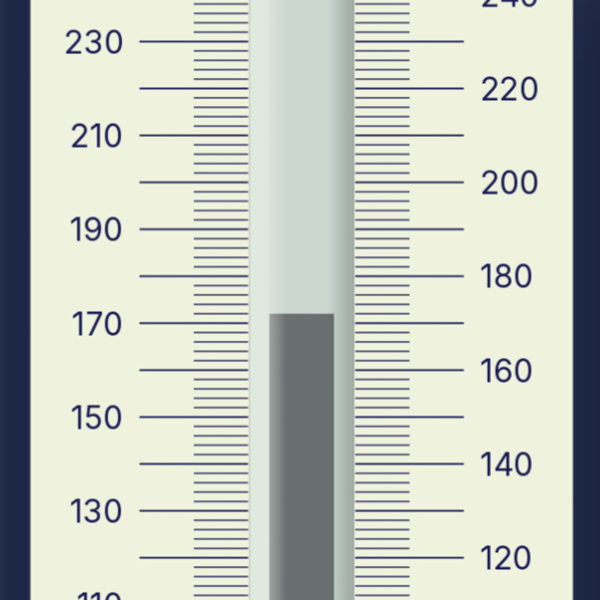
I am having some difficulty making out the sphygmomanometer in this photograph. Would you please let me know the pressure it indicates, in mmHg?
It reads 172 mmHg
